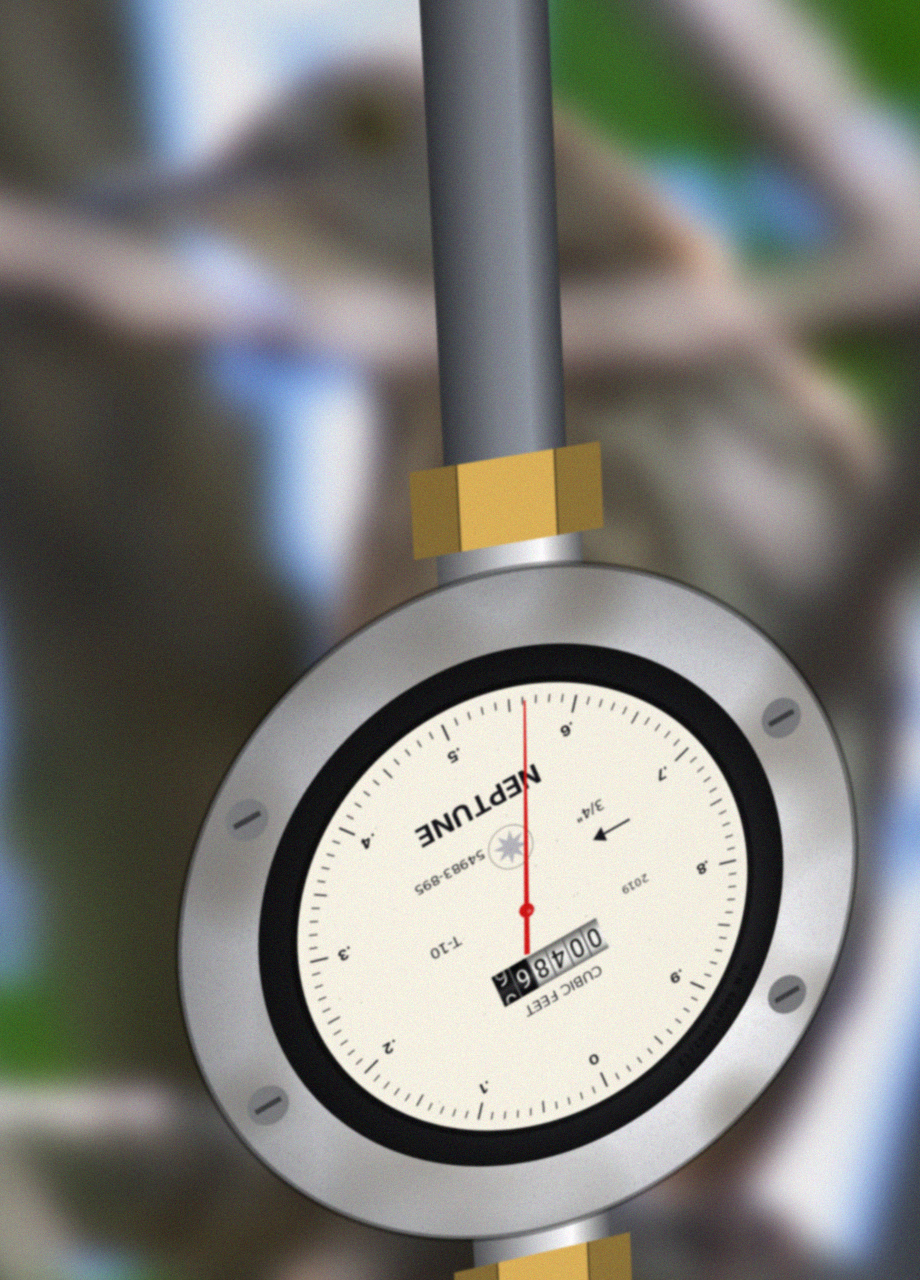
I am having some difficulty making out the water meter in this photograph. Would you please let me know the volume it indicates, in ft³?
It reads 4865.56 ft³
